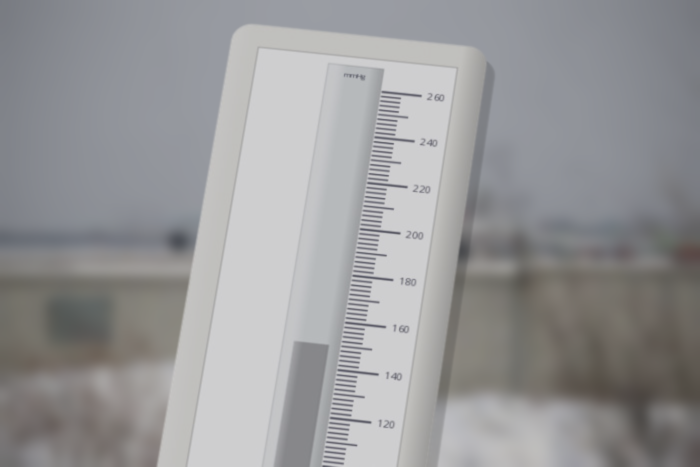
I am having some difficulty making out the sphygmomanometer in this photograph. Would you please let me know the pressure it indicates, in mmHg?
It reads 150 mmHg
